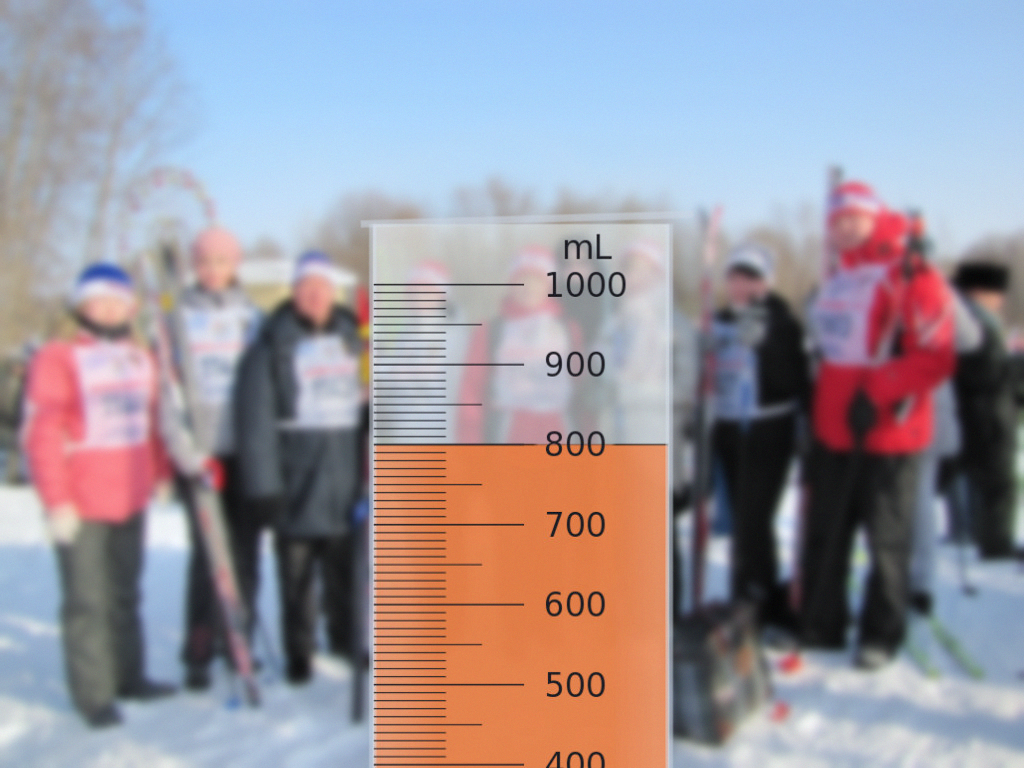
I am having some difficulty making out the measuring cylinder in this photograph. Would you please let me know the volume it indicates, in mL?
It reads 800 mL
